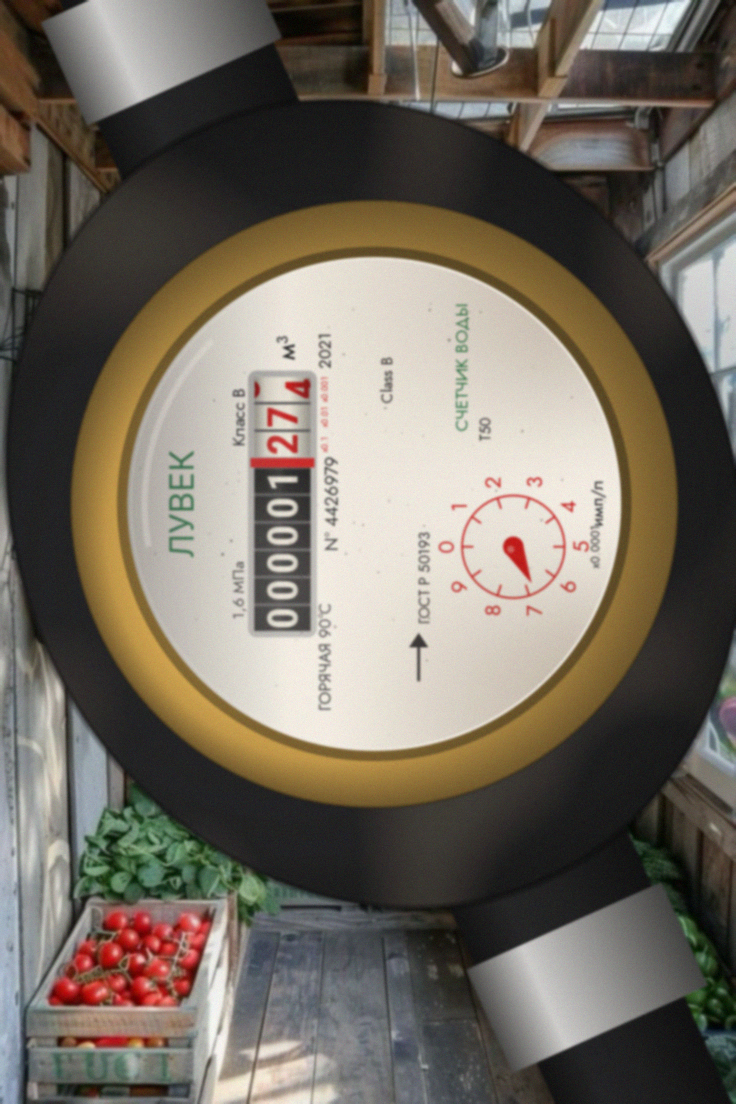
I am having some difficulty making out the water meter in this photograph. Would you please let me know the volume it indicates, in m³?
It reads 1.2736 m³
